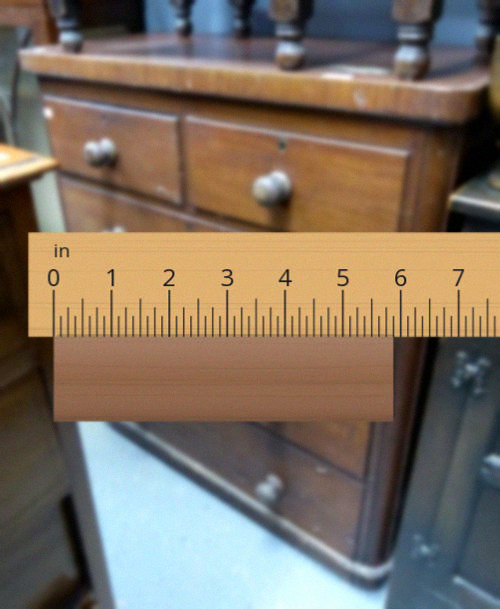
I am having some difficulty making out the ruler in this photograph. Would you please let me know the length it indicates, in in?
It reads 5.875 in
